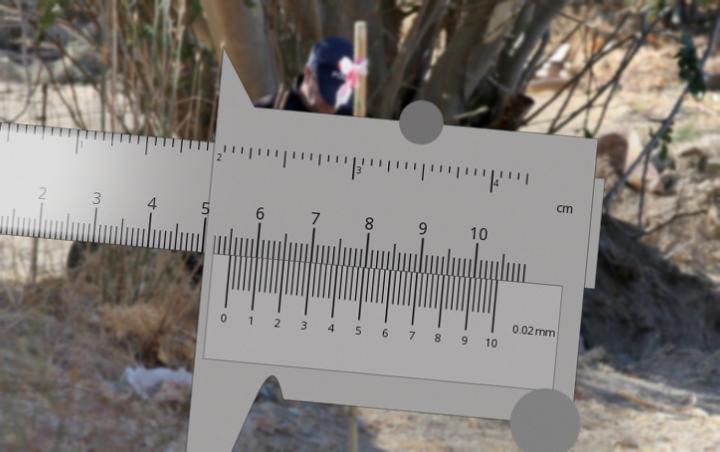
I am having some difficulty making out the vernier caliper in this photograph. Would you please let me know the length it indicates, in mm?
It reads 55.2 mm
